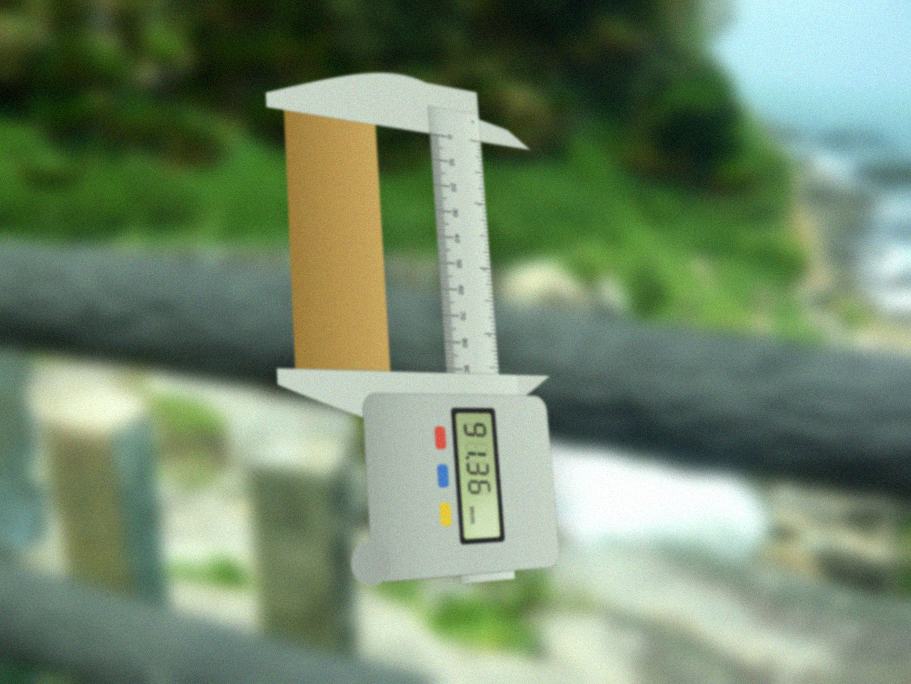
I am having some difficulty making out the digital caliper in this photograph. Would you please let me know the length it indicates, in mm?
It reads 91.36 mm
